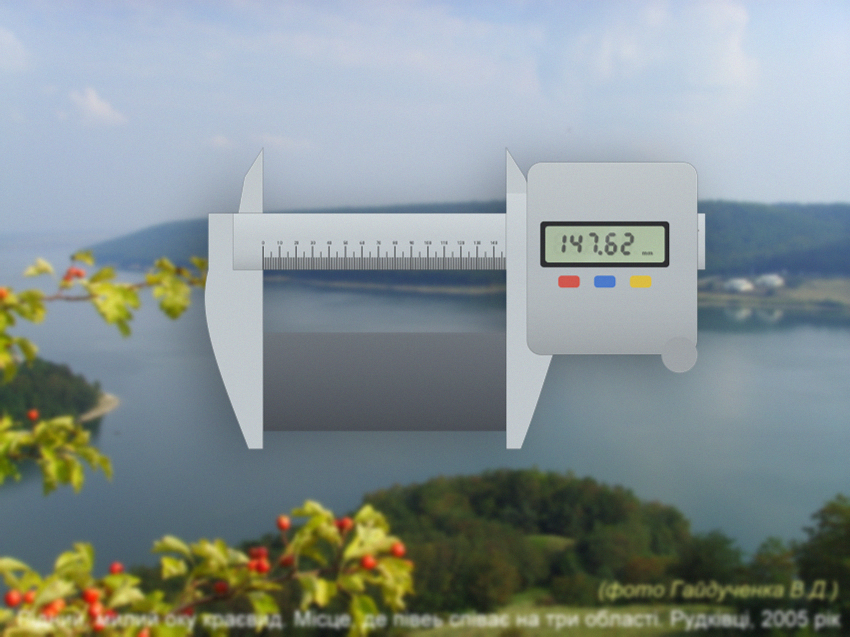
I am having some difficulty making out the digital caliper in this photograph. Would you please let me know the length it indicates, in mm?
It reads 147.62 mm
